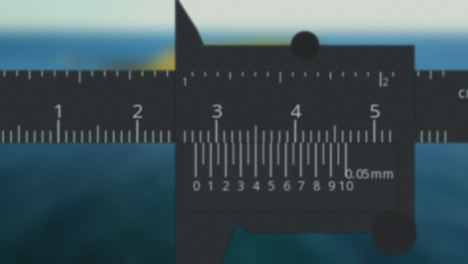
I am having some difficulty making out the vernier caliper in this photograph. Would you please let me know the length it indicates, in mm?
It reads 27.4 mm
